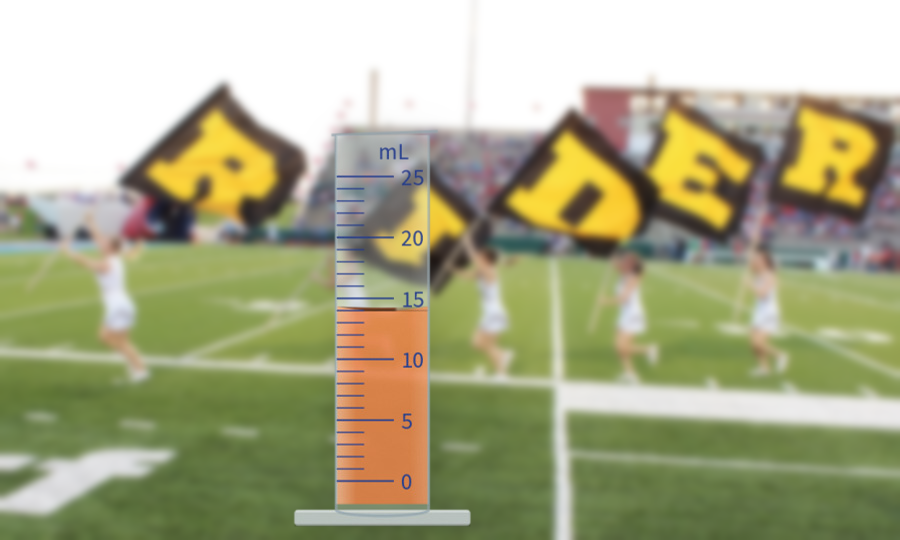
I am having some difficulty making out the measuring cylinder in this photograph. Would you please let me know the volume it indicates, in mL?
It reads 14 mL
